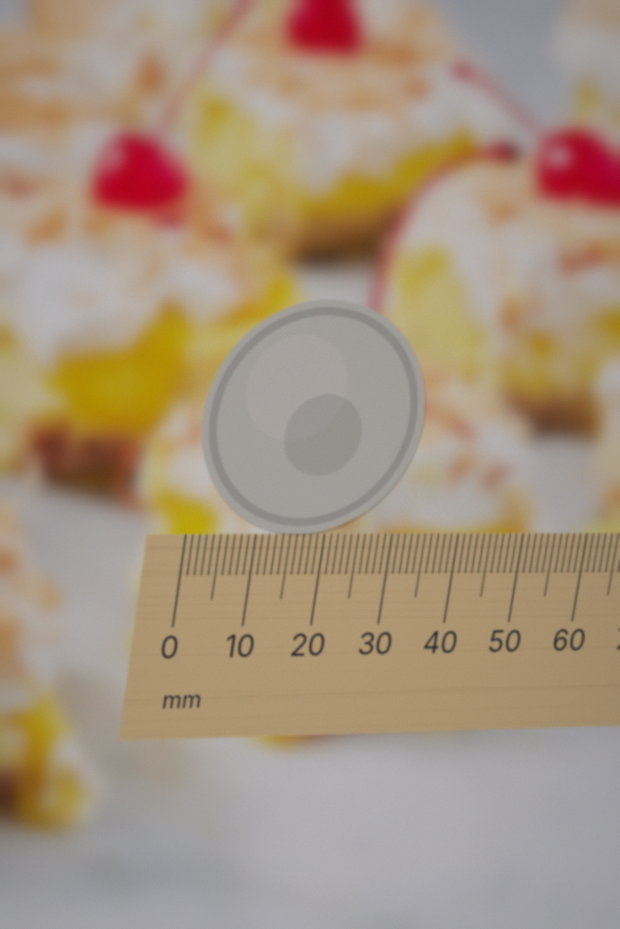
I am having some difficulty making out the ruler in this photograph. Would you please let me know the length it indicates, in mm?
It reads 32 mm
